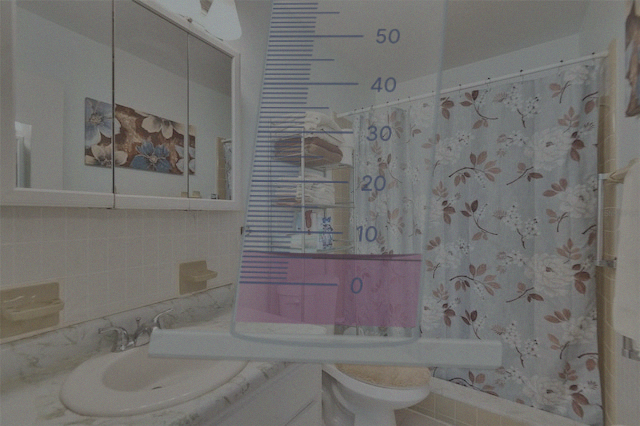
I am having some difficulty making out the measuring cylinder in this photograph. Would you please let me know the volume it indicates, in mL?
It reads 5 mL
